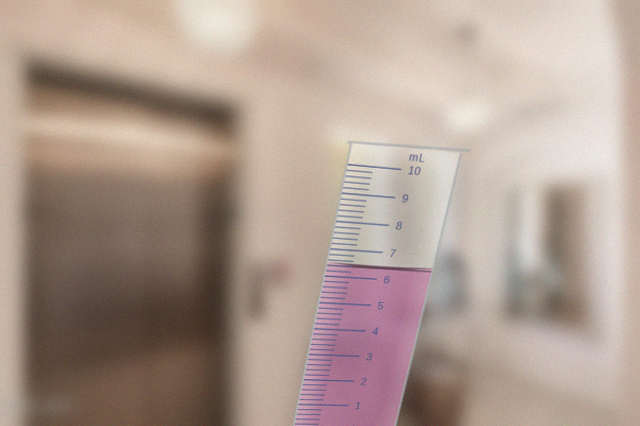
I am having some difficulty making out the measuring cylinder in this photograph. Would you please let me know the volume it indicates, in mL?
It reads 6.4 mL
